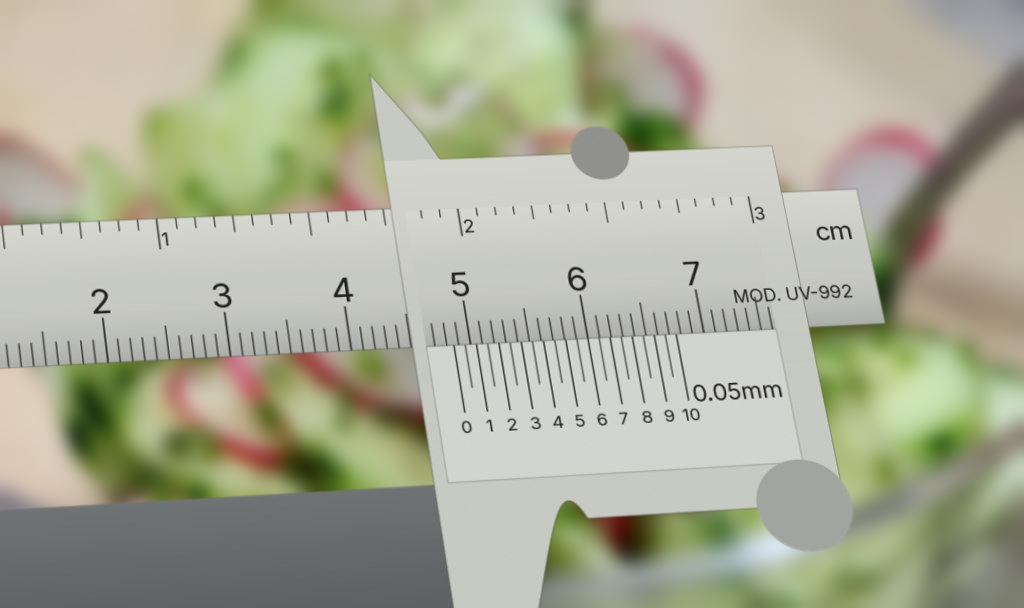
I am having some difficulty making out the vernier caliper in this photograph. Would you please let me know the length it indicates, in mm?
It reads 48.6 mm
